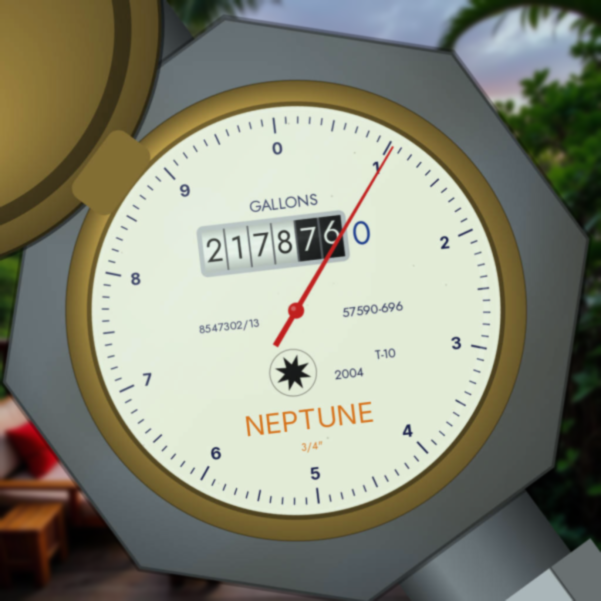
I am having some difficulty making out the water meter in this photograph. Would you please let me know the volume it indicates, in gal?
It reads 2178761.0 gal
